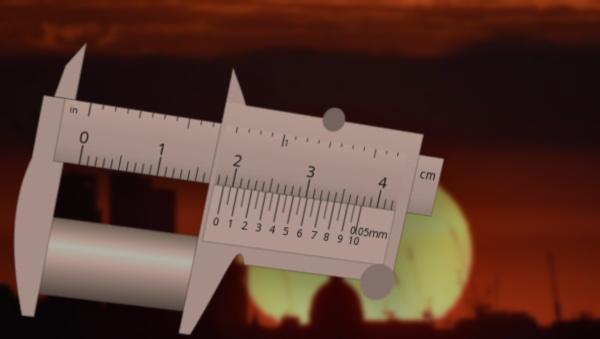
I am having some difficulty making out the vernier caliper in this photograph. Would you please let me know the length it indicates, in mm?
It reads 18.8 mm
